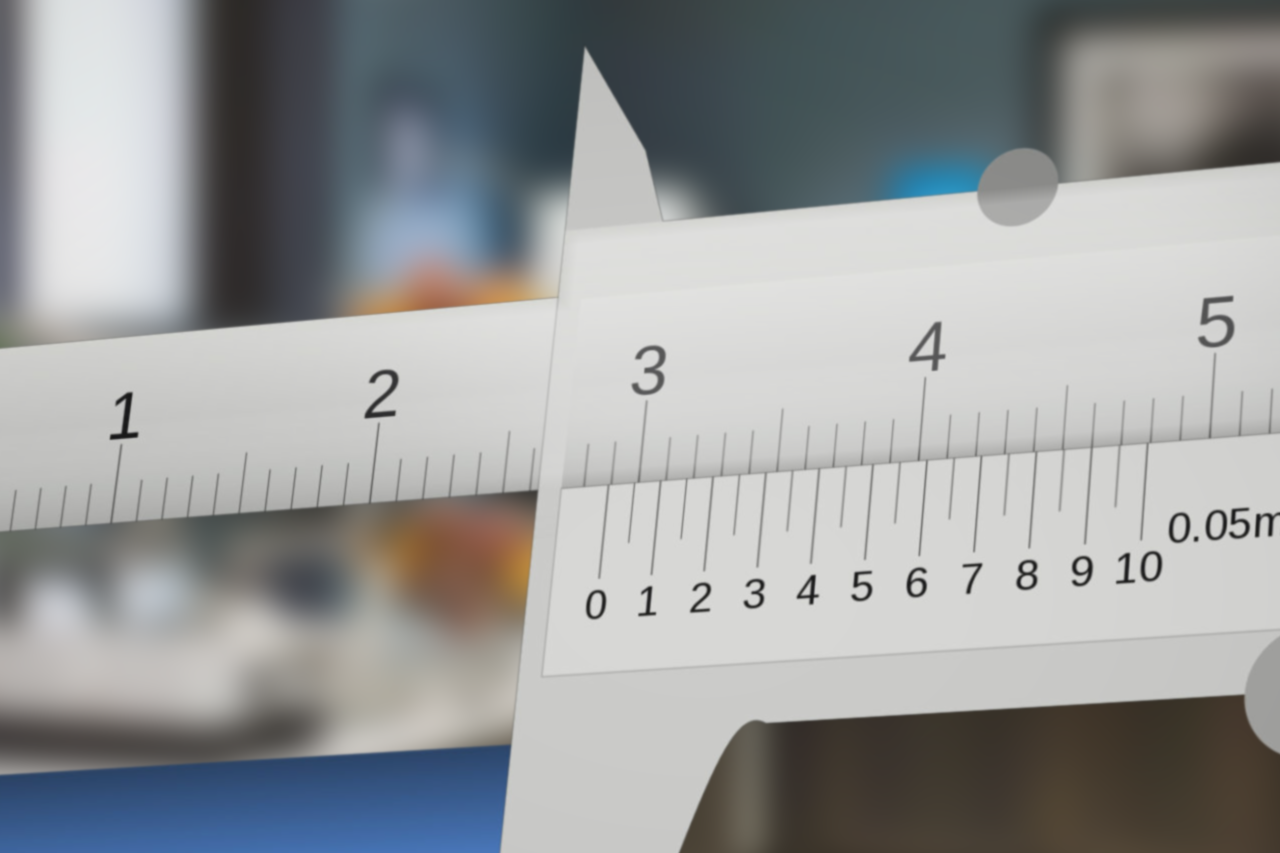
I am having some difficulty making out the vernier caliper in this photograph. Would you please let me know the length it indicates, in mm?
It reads 28.9 mm
